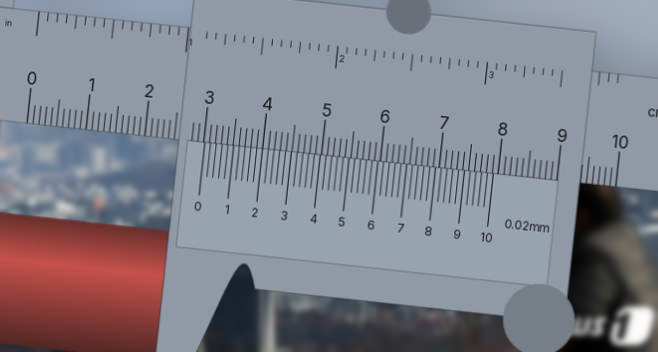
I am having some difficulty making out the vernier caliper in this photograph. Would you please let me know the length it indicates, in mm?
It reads 30.2 mm
